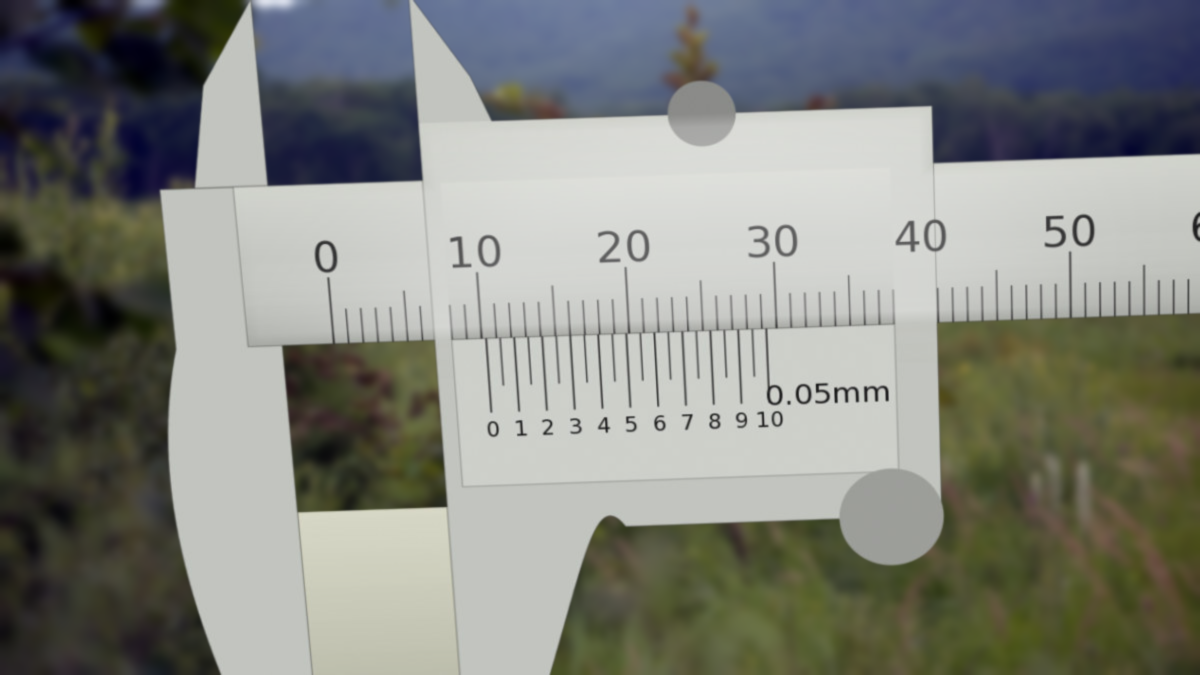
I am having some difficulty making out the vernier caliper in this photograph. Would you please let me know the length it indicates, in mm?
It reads 10.3 mm
